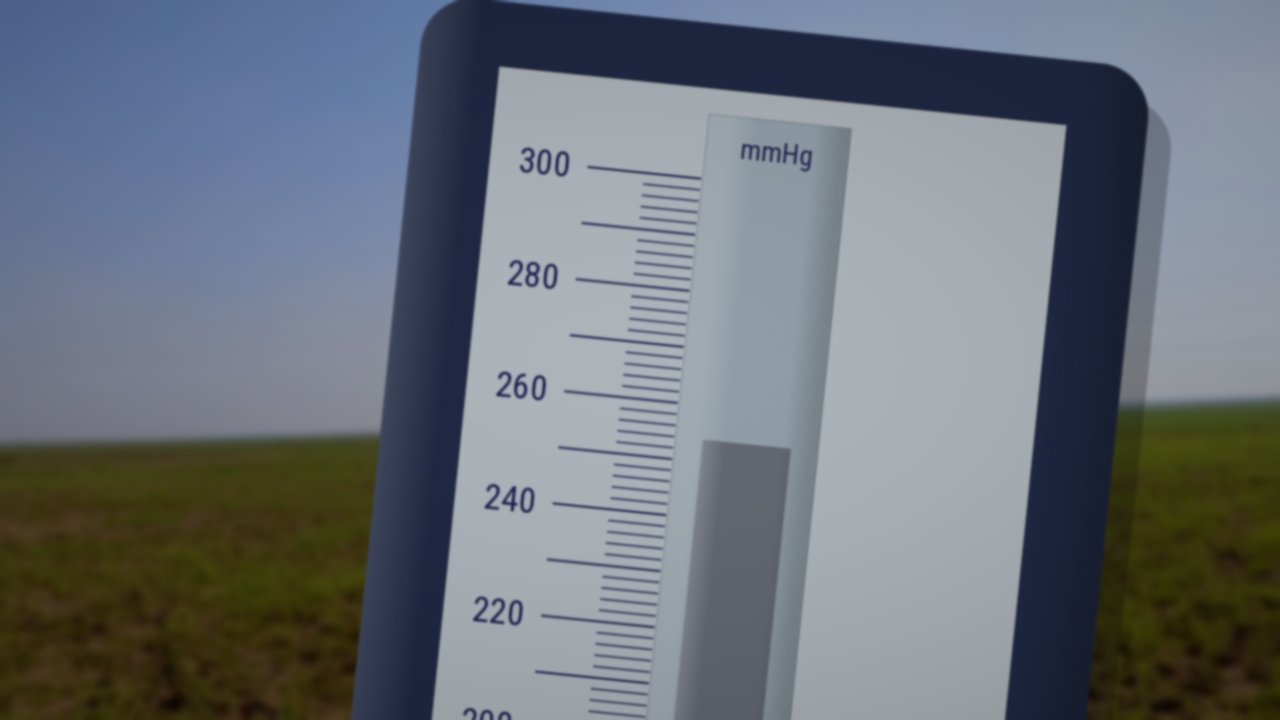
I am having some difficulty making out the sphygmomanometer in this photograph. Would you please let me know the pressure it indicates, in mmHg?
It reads 254 mmHg
